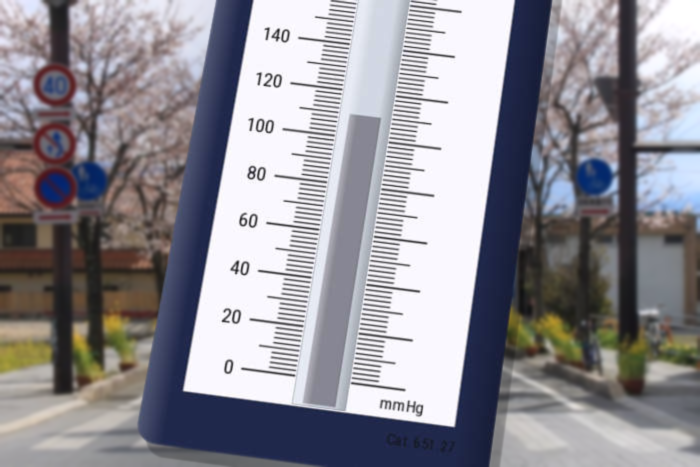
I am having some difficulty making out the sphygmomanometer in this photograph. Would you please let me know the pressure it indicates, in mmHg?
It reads 110 mmHg
